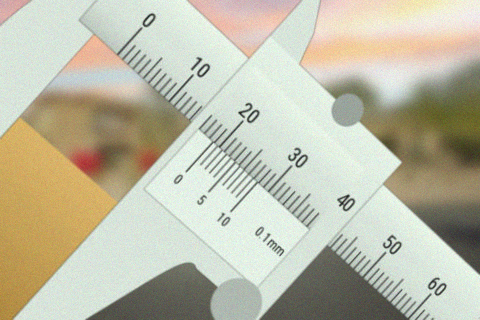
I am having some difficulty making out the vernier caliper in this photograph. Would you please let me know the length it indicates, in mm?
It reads 18.8 mm
